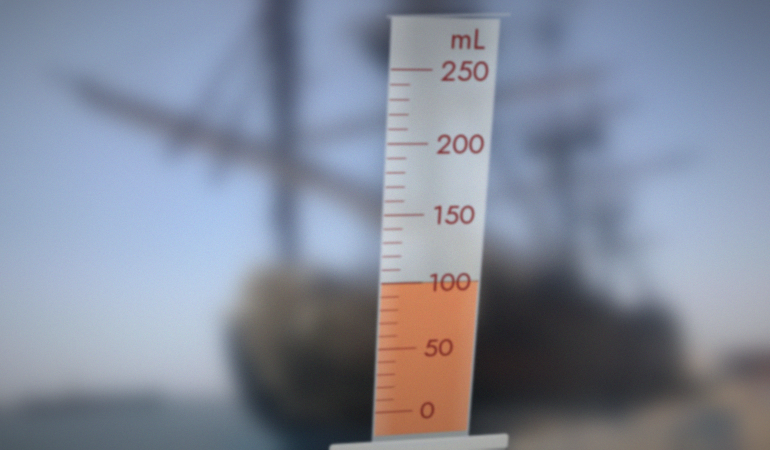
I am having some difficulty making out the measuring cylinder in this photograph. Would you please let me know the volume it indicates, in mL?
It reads 100 mL
